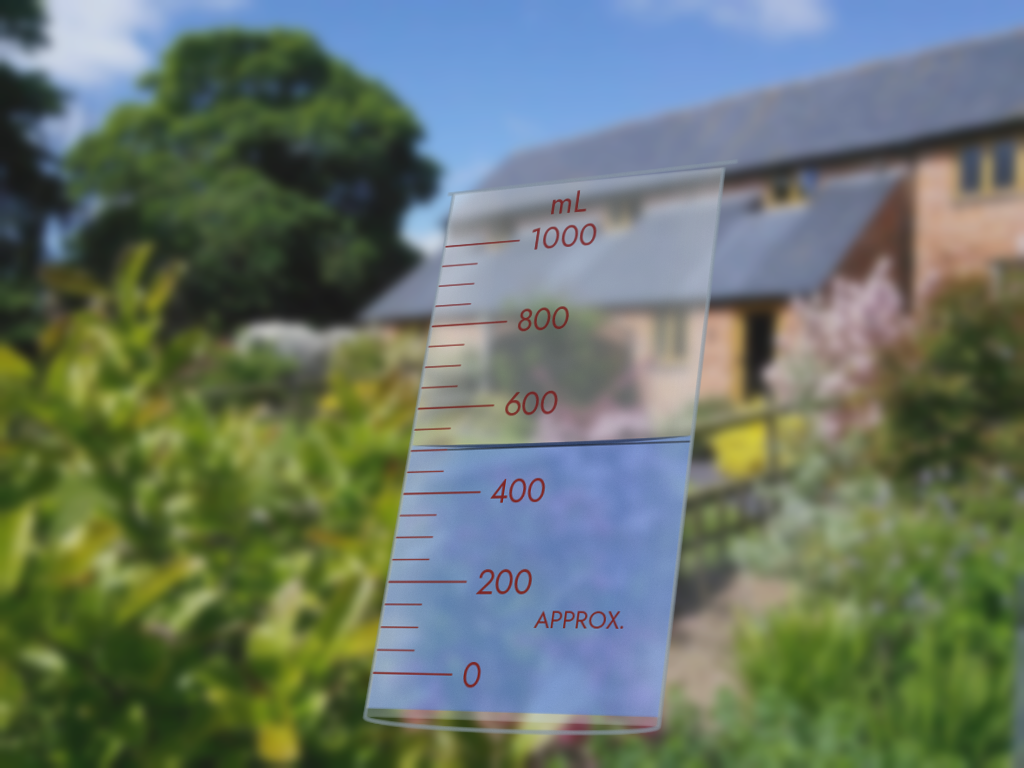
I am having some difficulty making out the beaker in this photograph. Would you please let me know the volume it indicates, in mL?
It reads 500 mL
